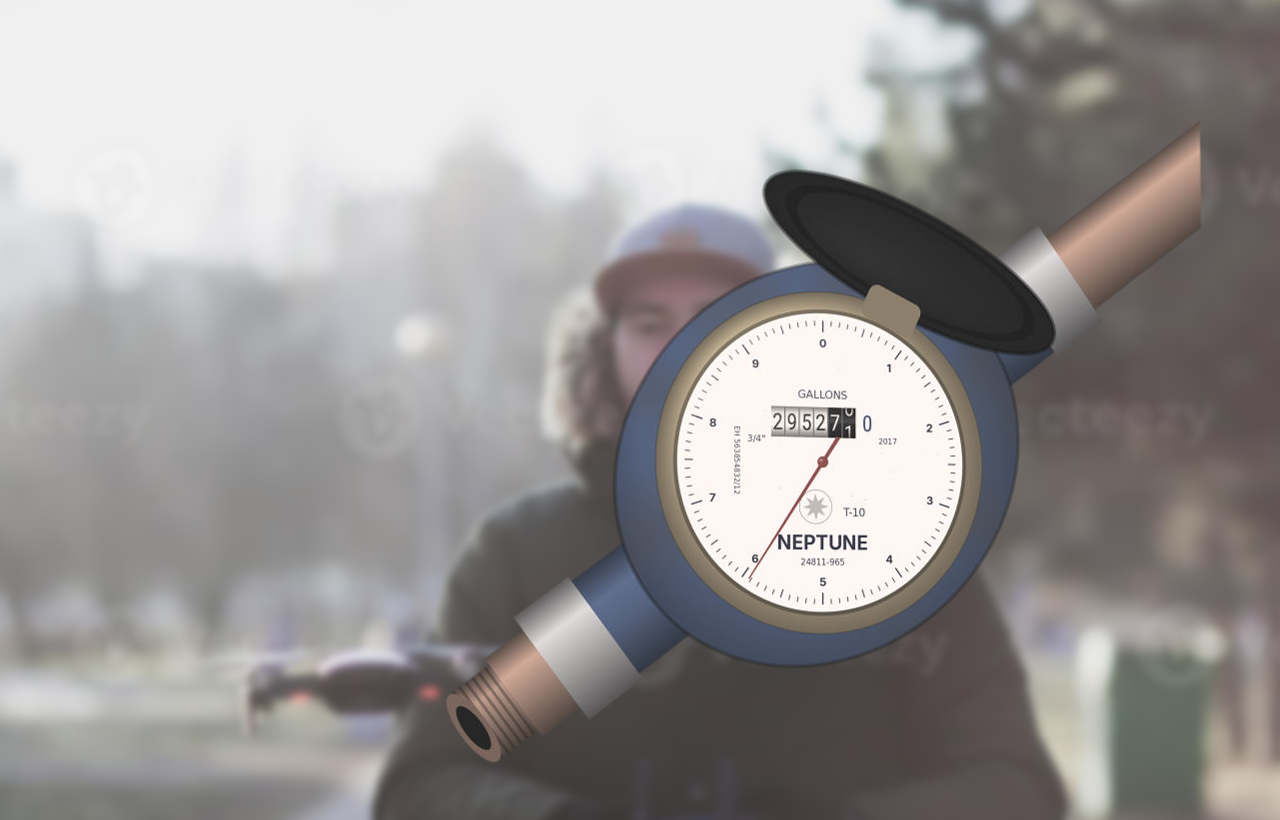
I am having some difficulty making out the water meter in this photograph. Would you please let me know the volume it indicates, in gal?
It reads 2952705.9 gal
